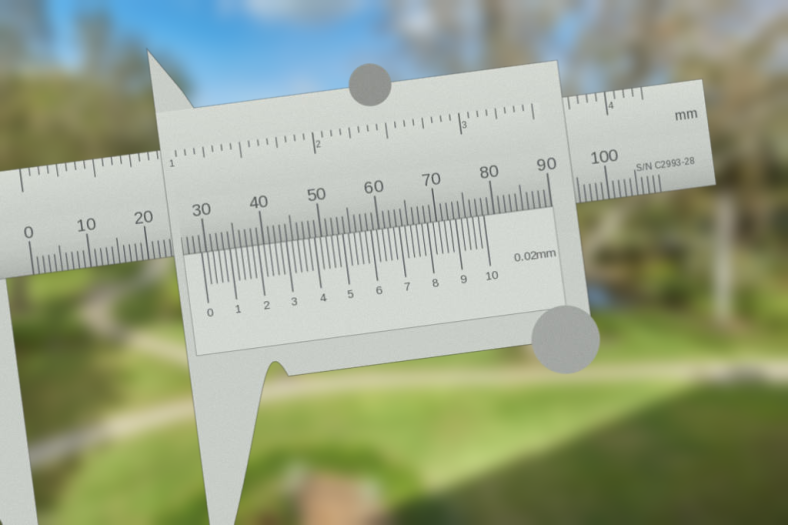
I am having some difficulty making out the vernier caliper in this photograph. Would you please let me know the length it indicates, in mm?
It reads 29.2 mm
